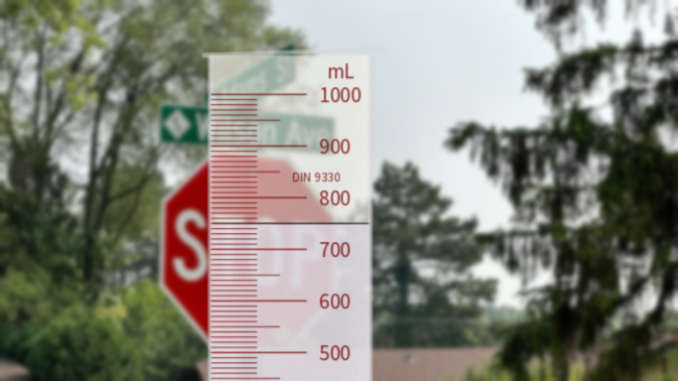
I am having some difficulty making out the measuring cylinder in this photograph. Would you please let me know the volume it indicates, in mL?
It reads 750 mL
